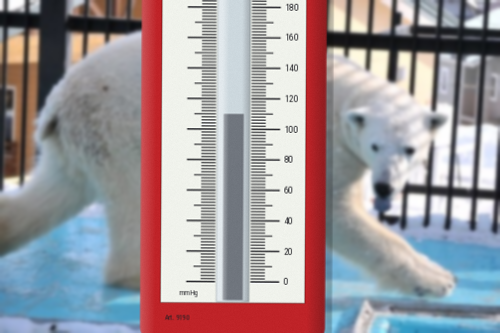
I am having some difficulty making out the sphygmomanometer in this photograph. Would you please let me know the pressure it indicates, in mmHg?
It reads 110 mmHg
